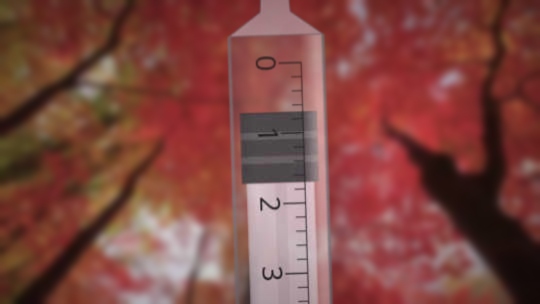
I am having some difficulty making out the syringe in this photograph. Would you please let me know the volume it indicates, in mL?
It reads 0.7 mL
